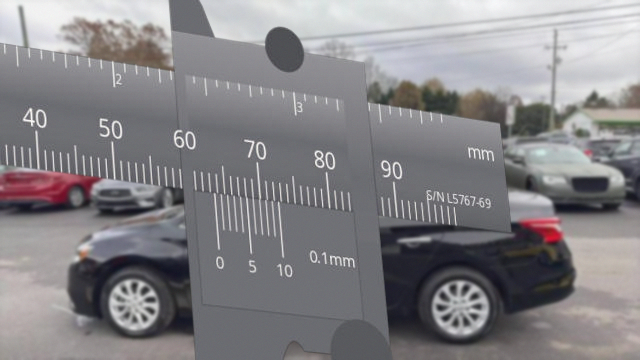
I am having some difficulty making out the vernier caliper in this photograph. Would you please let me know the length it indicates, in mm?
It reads 63.6 mm
